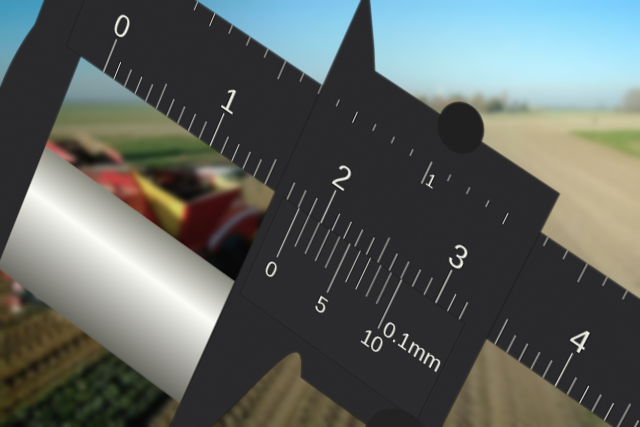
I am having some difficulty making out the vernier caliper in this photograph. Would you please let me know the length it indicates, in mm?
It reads 18.1 mm
